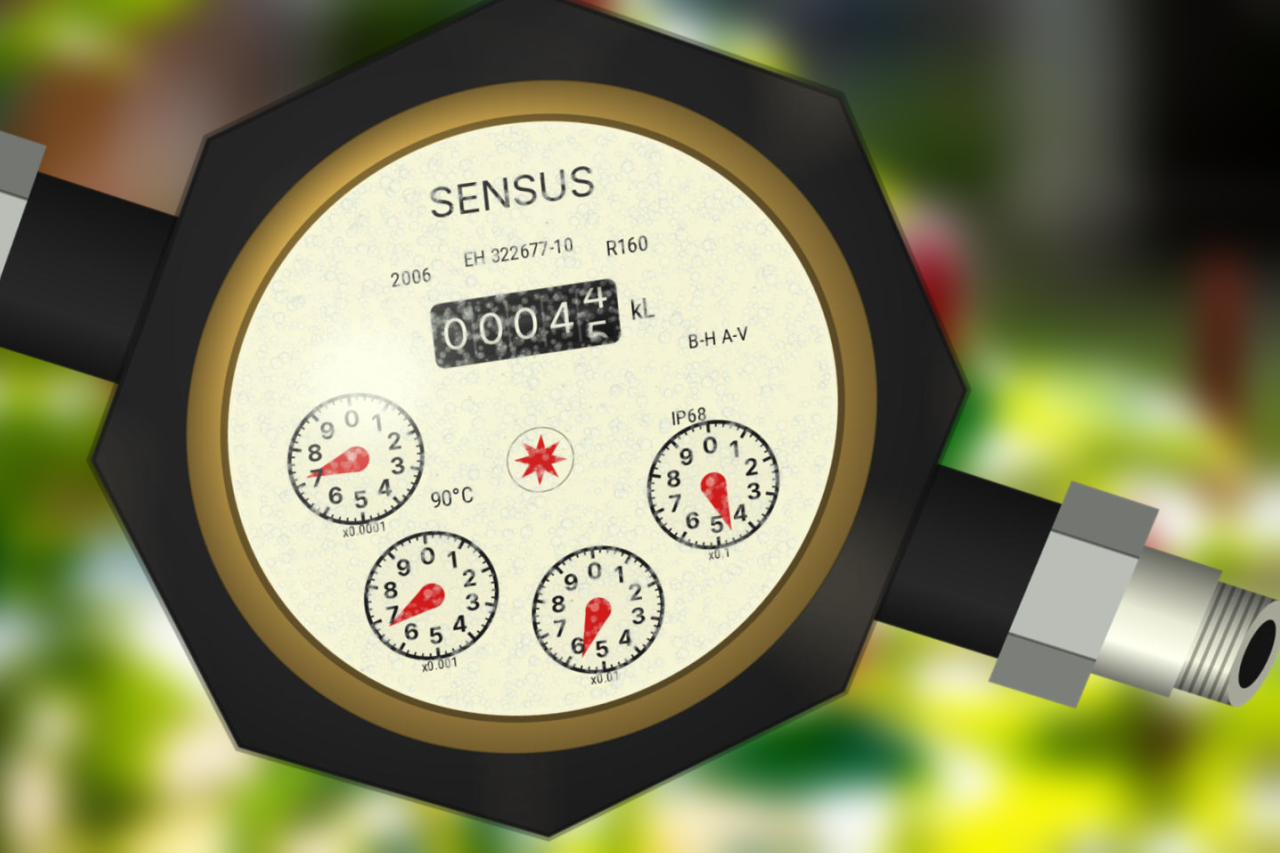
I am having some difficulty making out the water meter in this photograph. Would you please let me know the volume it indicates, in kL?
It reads 44.4567 kL
